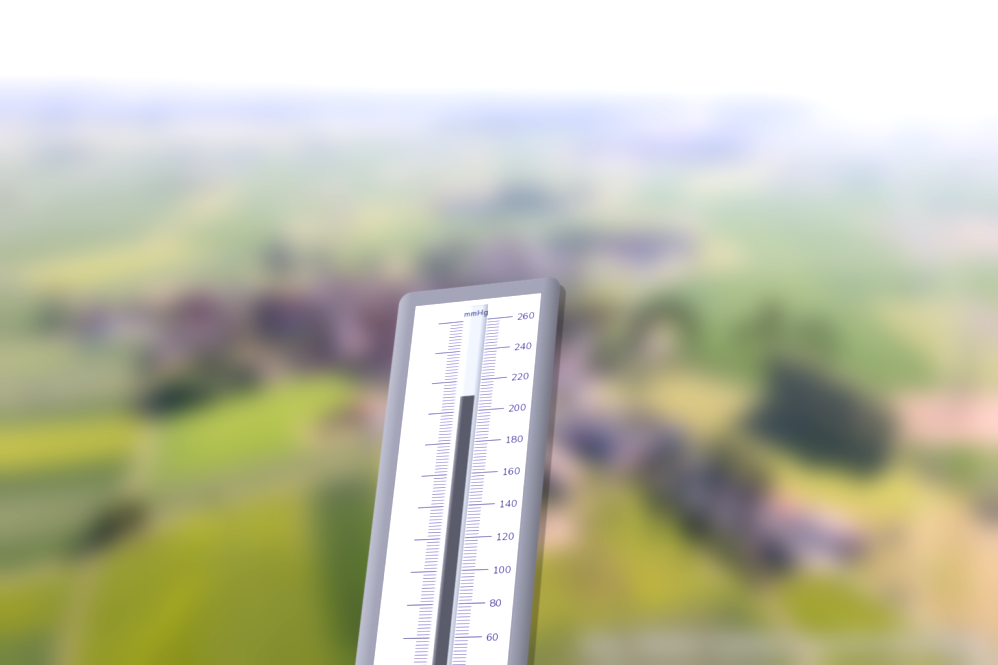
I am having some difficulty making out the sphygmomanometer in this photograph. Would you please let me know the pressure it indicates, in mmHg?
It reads 210 mmHg
